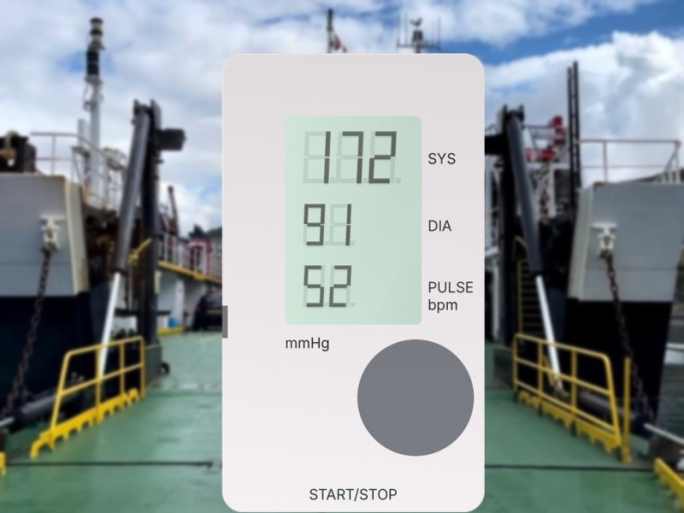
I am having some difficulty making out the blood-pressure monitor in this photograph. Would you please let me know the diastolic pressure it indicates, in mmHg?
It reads 91 mmHg
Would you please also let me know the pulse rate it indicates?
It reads 52 bpm
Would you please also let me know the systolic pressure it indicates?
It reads 172 mmHg
